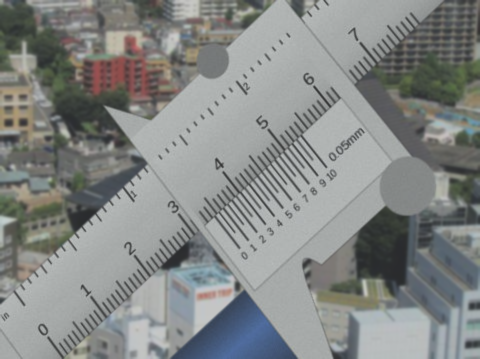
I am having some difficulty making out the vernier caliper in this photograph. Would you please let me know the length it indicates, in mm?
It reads 34.5 mm
